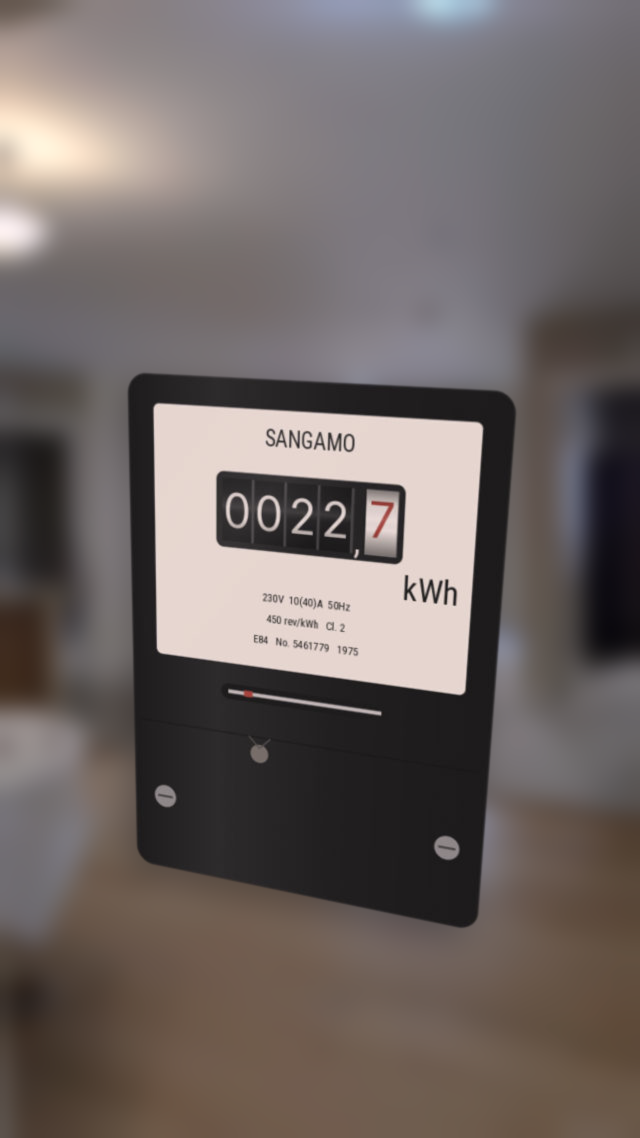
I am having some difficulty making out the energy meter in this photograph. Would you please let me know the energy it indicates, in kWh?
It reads 22.7 kWh
